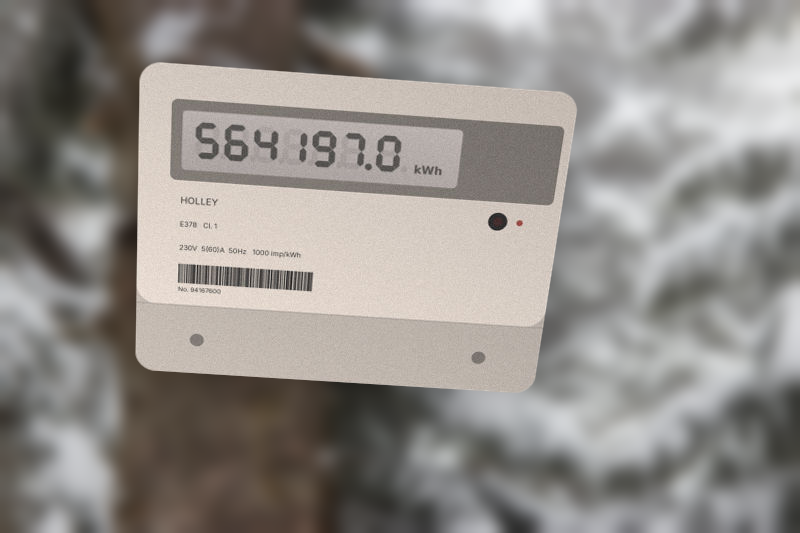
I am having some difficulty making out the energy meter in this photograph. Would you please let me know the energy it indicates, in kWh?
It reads 564197.0 kWh
